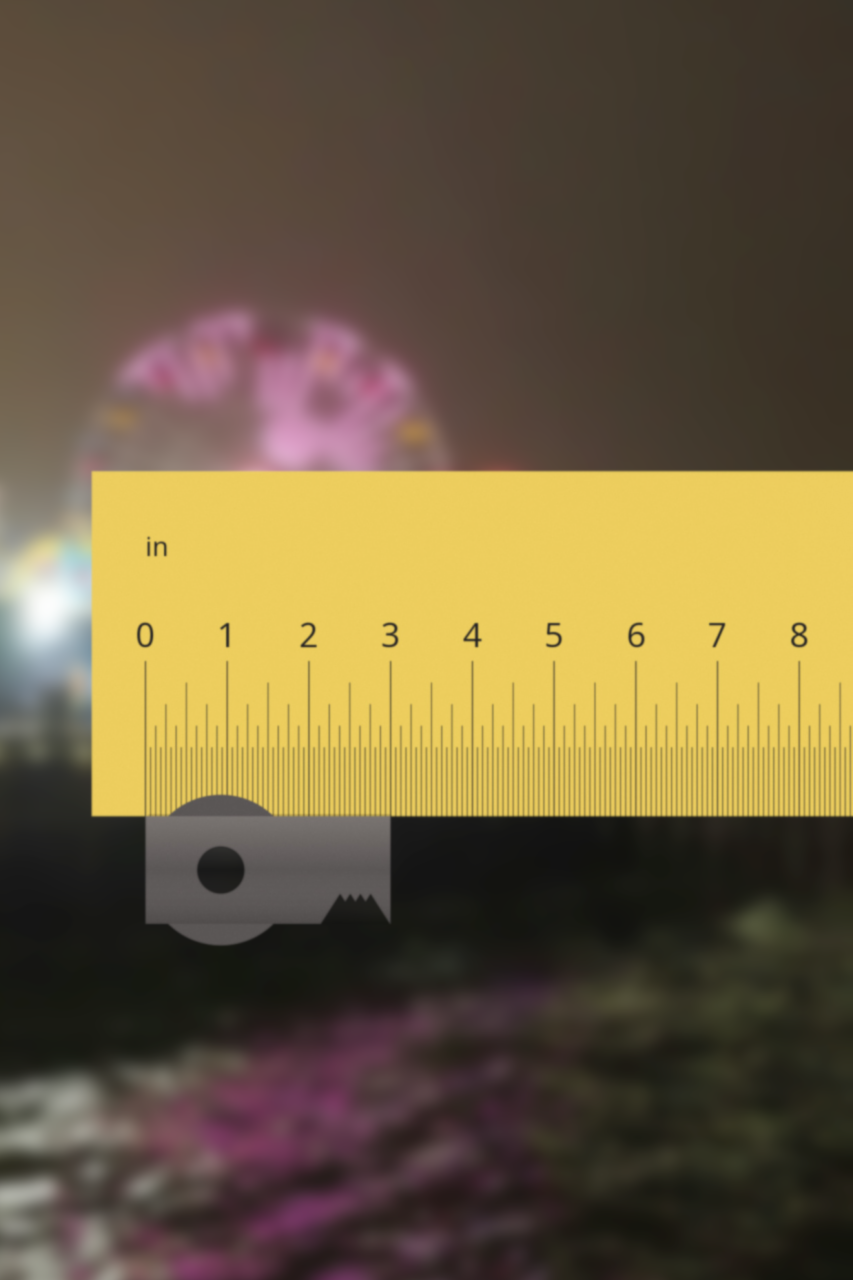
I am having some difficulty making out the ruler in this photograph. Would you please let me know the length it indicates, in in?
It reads 3 in
